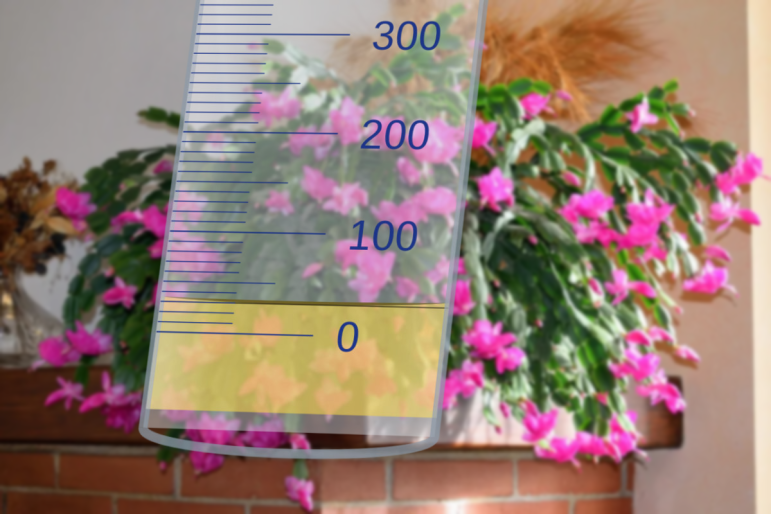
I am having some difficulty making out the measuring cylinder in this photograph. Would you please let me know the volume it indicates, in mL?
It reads 30 mL
